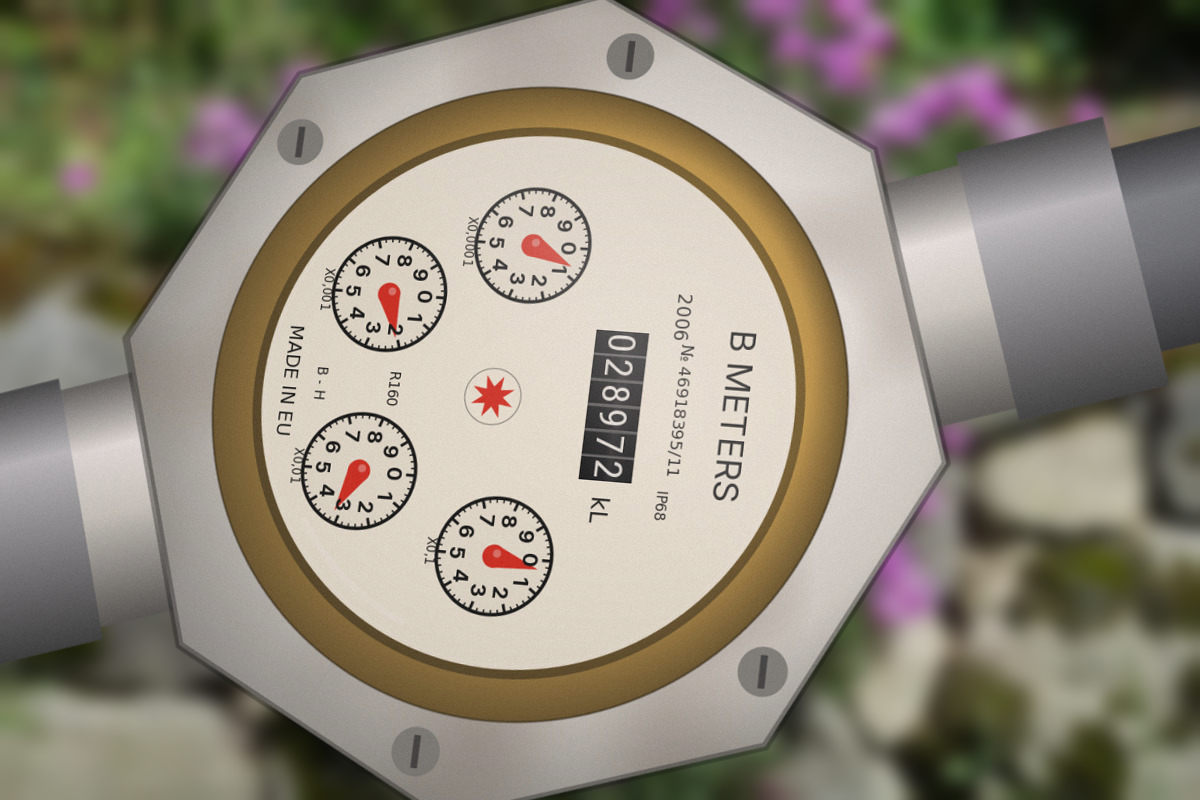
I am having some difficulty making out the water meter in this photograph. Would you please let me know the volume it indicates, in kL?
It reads 28972.0320 kL
